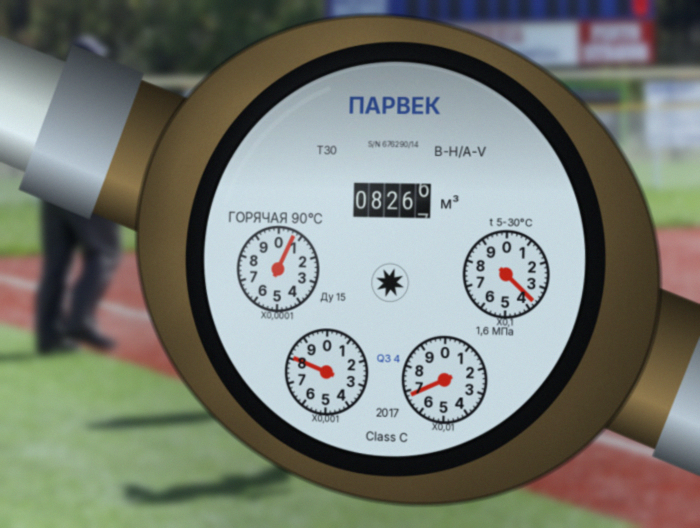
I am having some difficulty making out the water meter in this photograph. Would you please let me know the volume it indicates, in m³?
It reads 8266.3680 m³
